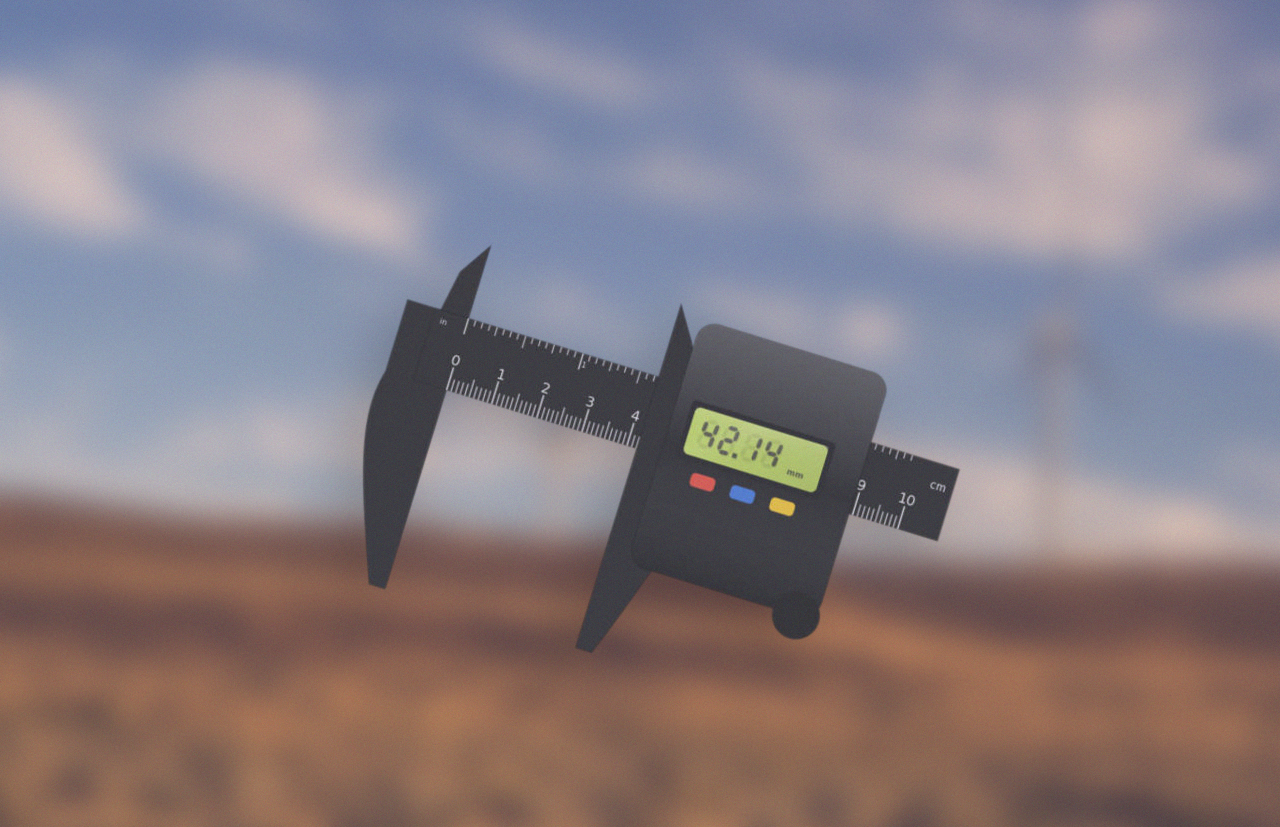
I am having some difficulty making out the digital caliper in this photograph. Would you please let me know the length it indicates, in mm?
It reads 42.14 mm
